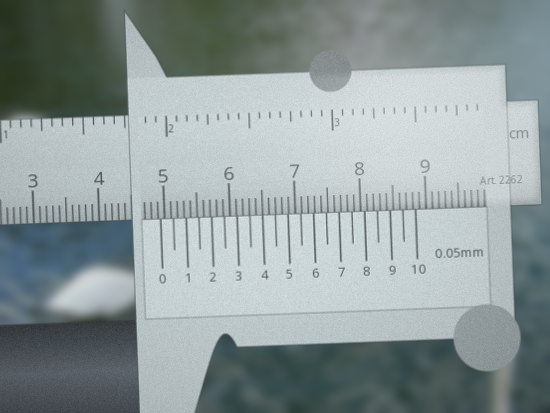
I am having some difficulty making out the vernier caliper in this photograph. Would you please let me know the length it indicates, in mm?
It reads 49.4 mm
